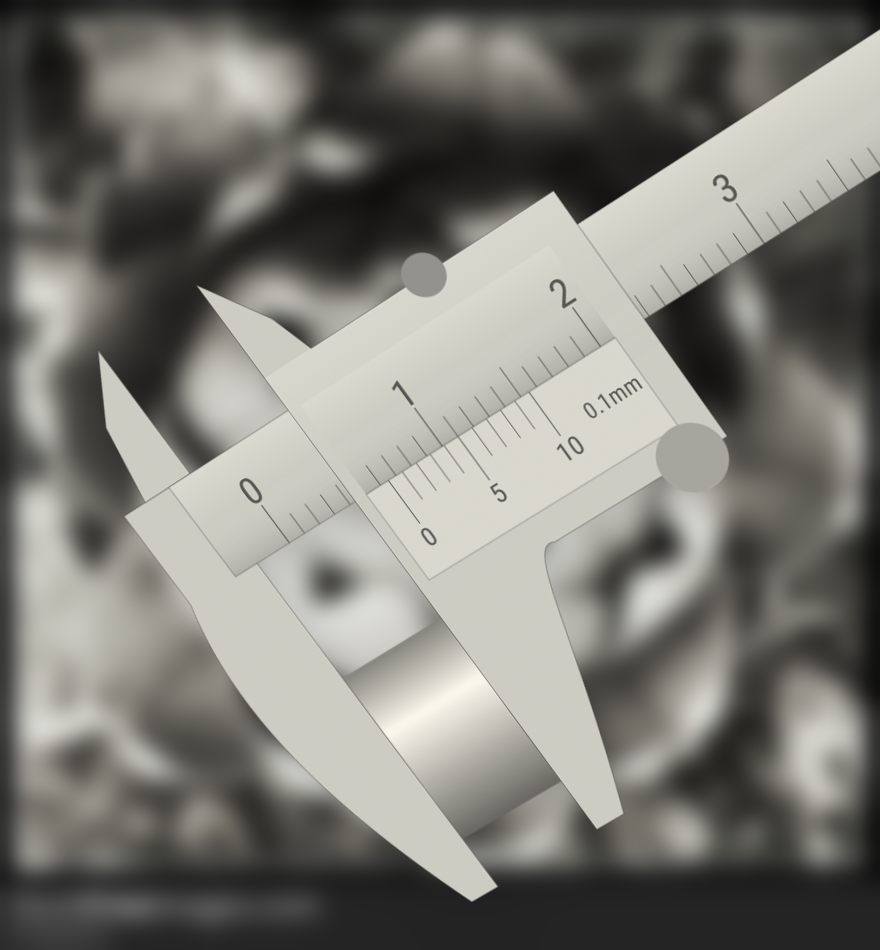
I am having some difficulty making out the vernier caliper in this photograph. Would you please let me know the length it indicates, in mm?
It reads 6.5 mm
